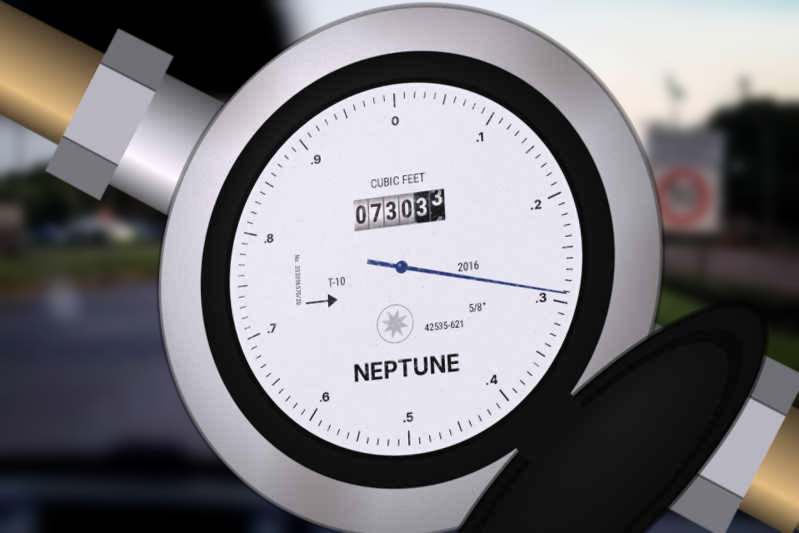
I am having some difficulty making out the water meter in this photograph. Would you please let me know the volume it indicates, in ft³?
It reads 73033.29 ft³
